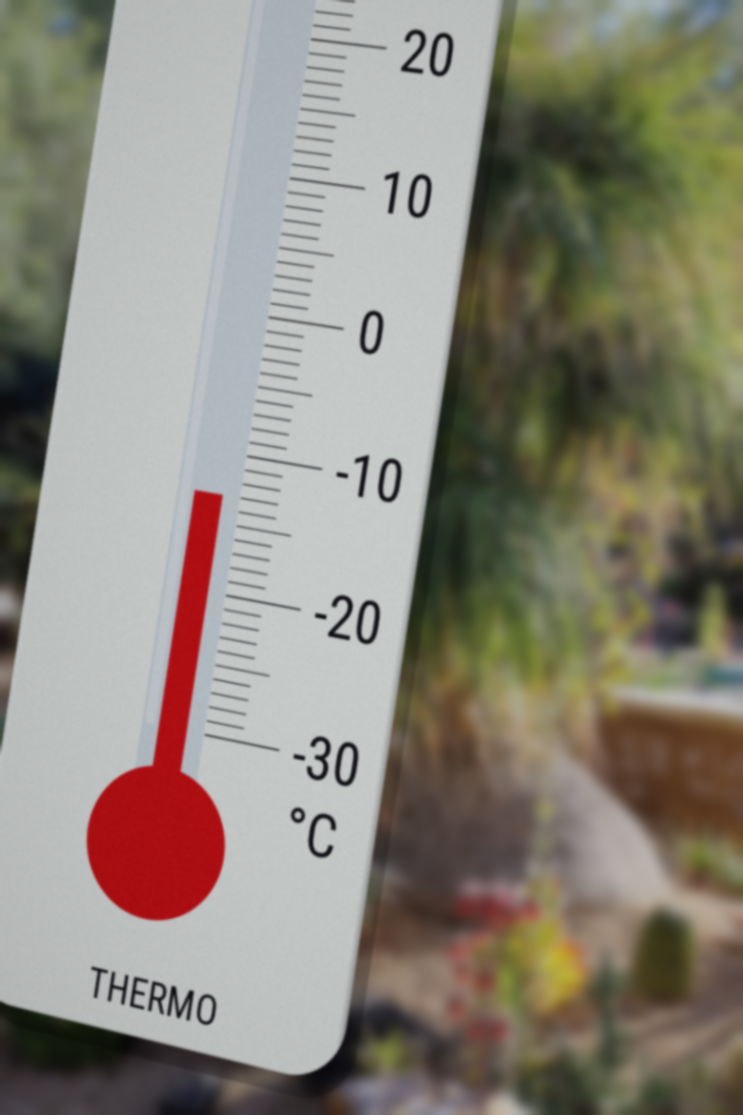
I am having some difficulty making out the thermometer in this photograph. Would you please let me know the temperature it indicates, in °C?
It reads -13 °C
